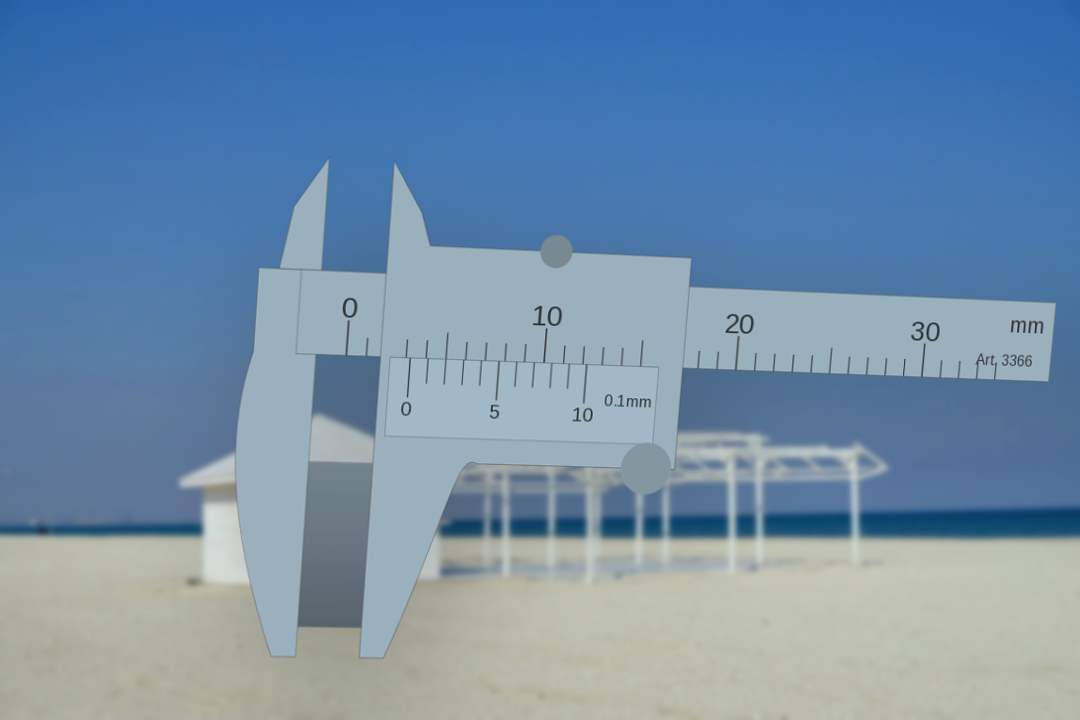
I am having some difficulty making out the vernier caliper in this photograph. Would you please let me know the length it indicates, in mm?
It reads 3.2 mm
